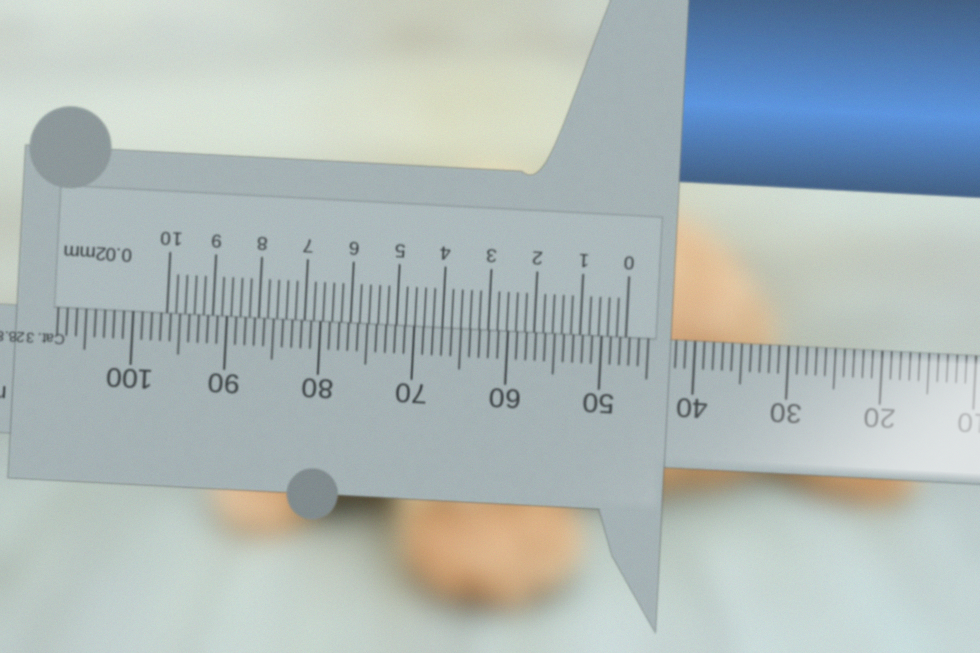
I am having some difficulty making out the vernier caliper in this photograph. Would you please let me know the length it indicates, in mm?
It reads 47.4 mm
